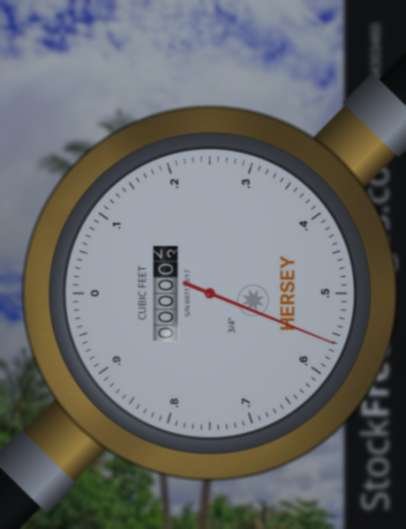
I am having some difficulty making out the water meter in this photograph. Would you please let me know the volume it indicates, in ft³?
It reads 2.56 ft³
